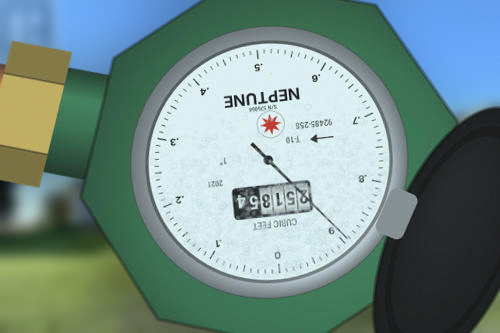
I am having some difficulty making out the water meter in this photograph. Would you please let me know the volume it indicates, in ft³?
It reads 251853.89 ft³
